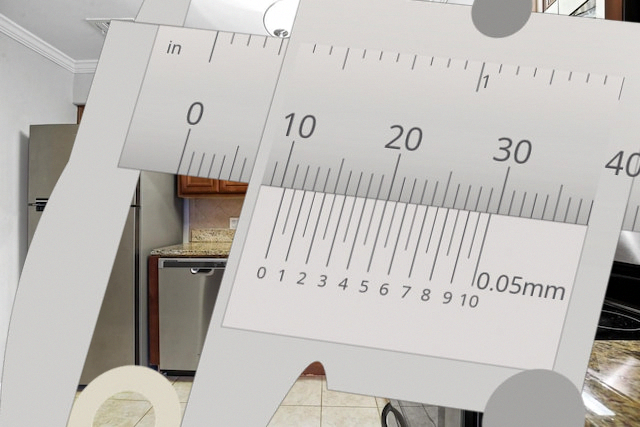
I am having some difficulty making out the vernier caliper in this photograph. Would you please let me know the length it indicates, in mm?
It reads 10.4 mm
